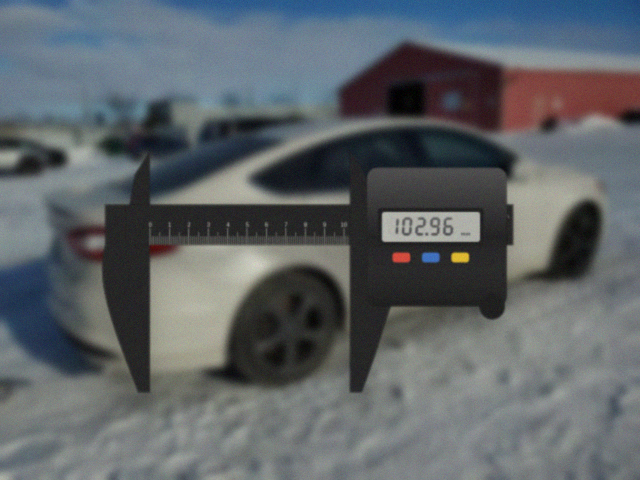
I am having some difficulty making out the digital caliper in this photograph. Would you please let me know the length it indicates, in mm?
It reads 102.96 mm
